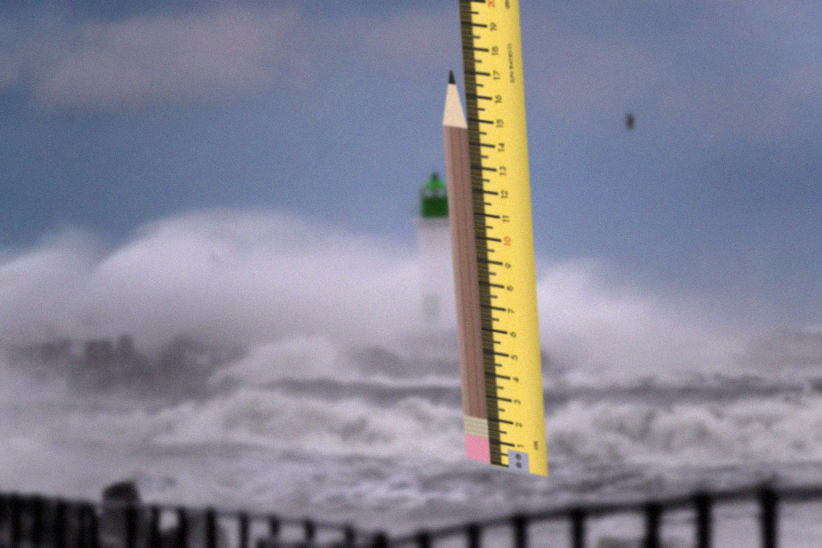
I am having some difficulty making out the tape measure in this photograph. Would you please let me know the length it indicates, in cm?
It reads 17 cm
